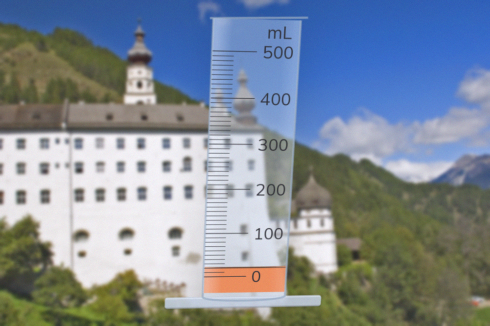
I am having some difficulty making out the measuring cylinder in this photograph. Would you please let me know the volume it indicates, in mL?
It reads 20 mL
